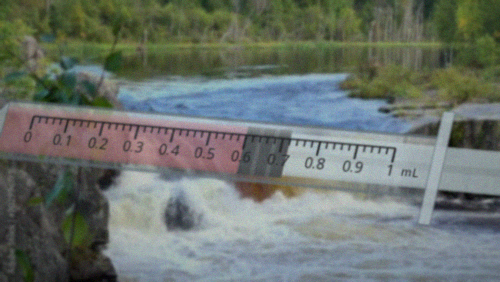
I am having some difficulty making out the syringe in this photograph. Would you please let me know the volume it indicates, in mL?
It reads 0.6 mL
